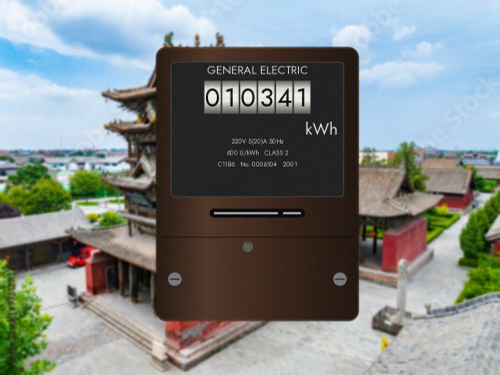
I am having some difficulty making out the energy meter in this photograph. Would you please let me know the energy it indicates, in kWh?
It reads 10341 kWh
